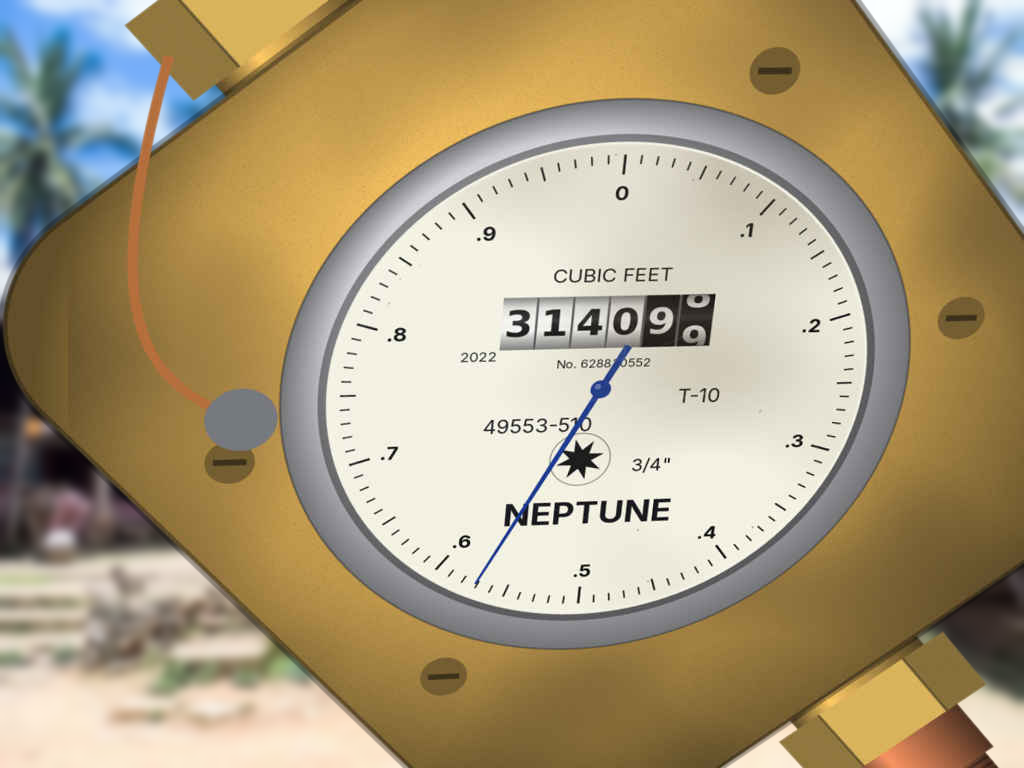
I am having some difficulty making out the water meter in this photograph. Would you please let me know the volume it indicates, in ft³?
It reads 314098.57 ft³
